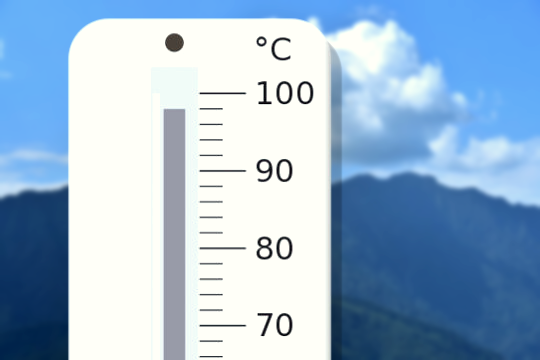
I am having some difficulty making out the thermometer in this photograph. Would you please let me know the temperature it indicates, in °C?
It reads 98 °C
